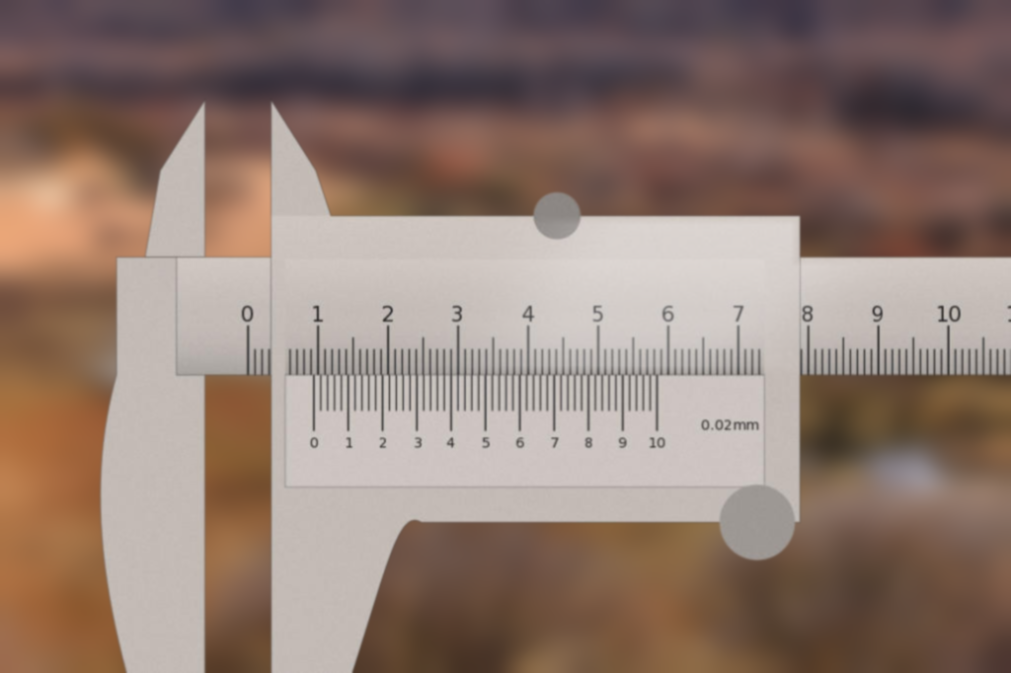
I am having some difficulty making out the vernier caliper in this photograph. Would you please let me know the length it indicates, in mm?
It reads 9.4 mm
